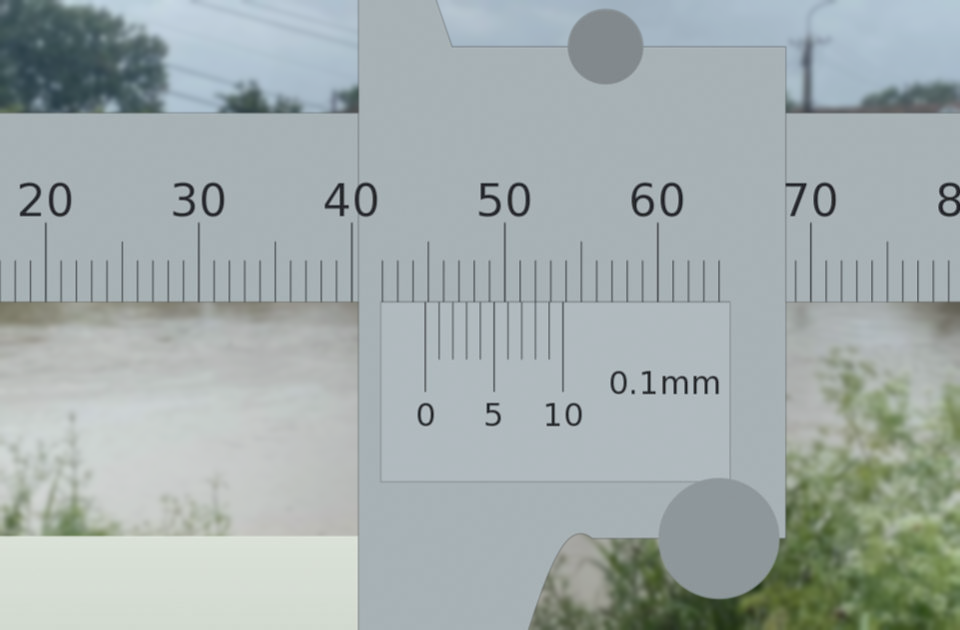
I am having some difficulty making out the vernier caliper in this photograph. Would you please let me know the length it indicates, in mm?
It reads 44.8 mm
